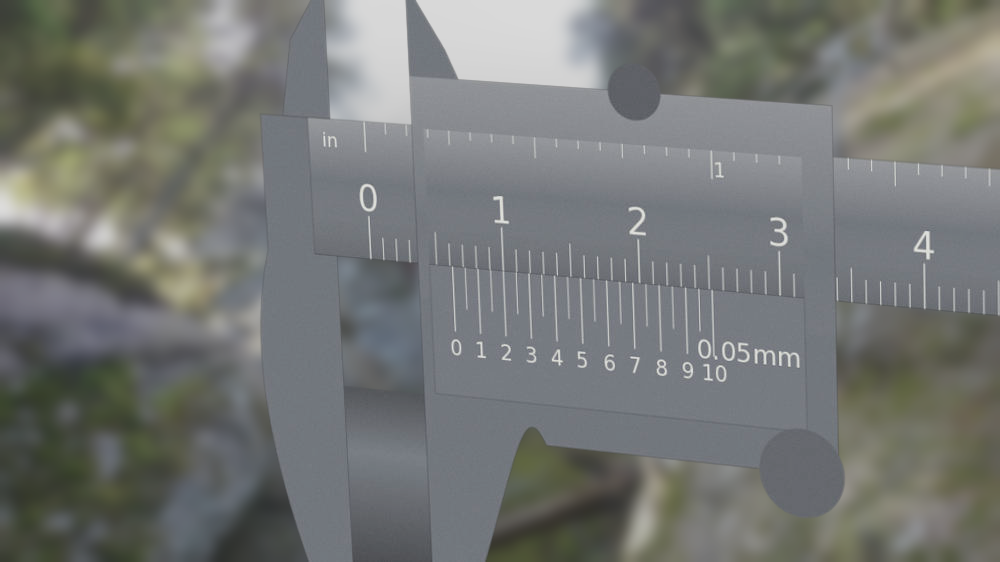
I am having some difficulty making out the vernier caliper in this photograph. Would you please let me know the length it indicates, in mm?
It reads 6.2 mm
